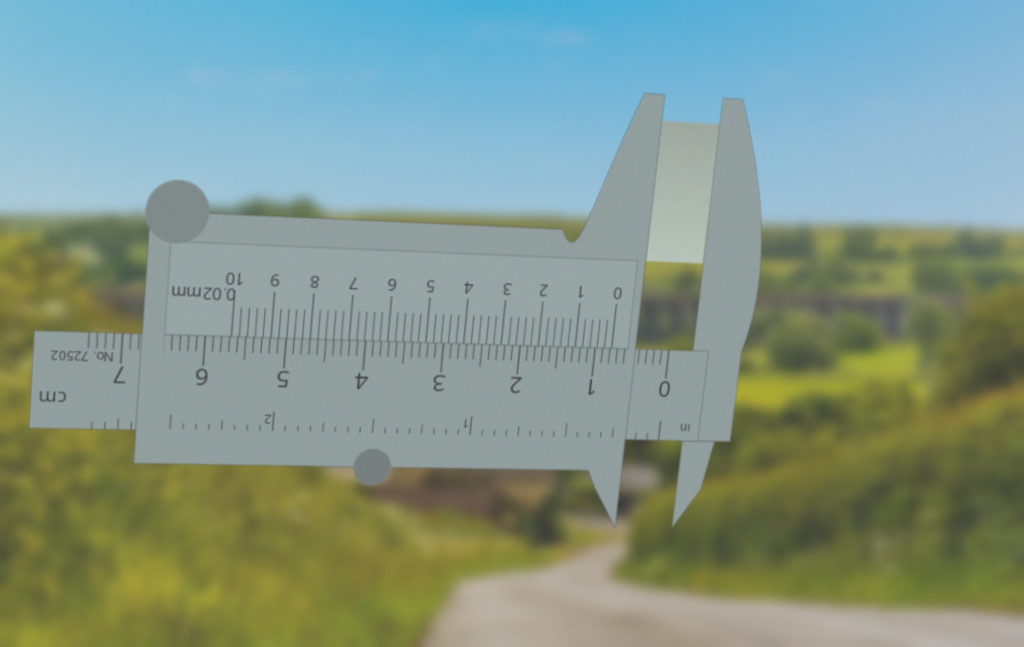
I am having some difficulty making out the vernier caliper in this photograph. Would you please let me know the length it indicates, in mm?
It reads 7.8 mm
